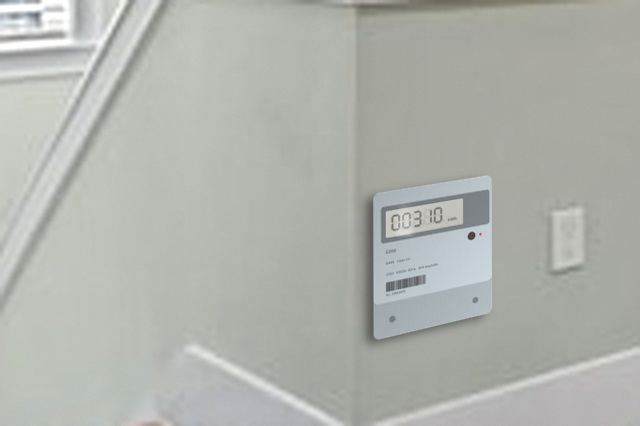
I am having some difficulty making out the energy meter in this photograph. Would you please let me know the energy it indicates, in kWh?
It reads 310 kWh
